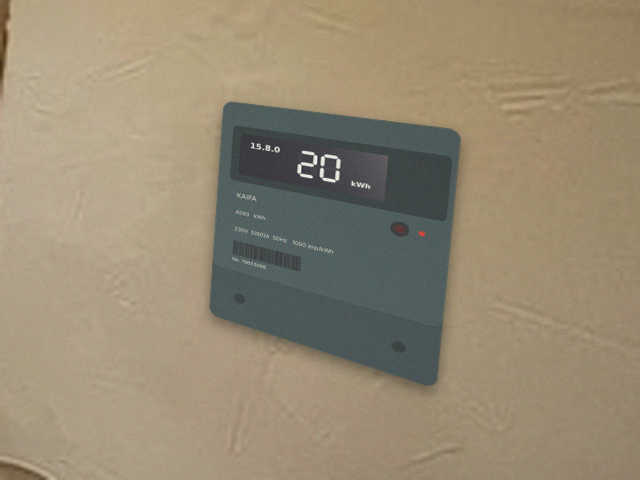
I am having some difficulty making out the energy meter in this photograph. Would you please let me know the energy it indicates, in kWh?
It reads 20 kWh
